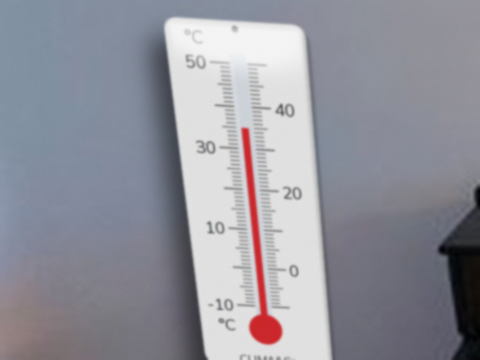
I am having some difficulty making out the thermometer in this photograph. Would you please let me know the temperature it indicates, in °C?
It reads 35 °C
